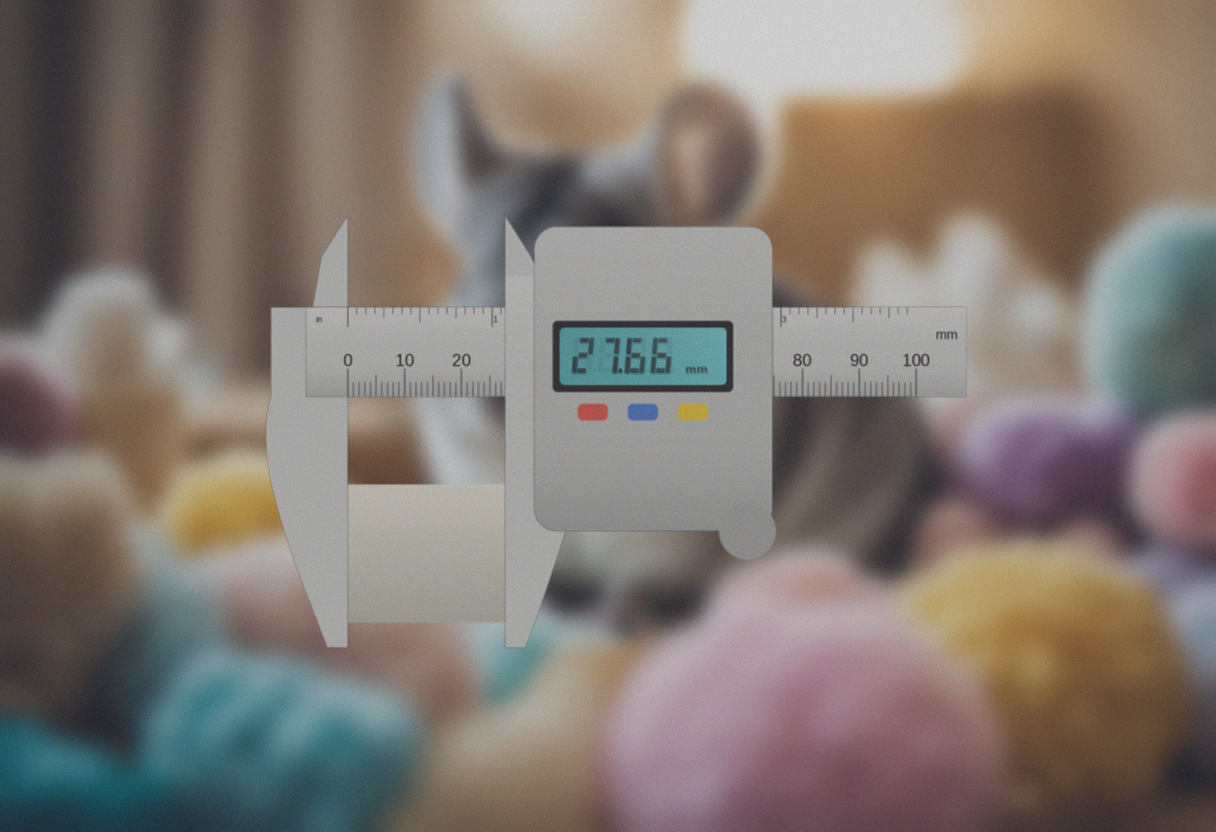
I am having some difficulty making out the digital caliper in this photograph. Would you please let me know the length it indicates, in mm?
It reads 27.66 mm
